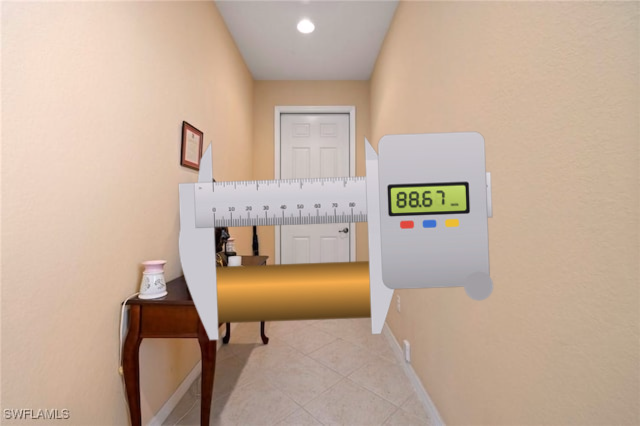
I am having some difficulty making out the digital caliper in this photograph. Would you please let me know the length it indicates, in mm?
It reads 88.67 mm
